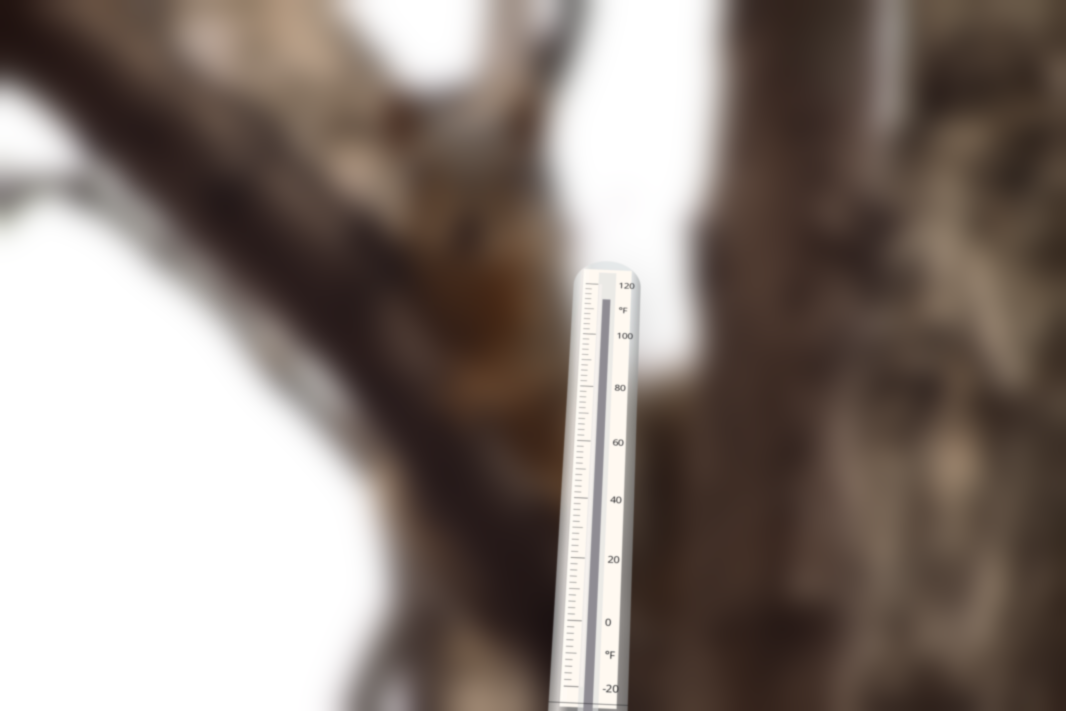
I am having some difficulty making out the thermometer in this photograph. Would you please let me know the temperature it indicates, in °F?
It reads 114 °F
